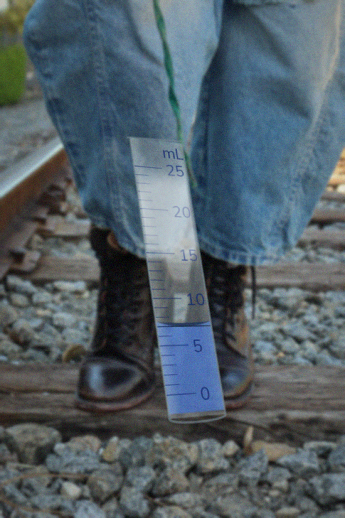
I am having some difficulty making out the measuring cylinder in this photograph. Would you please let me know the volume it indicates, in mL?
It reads 7 mL
